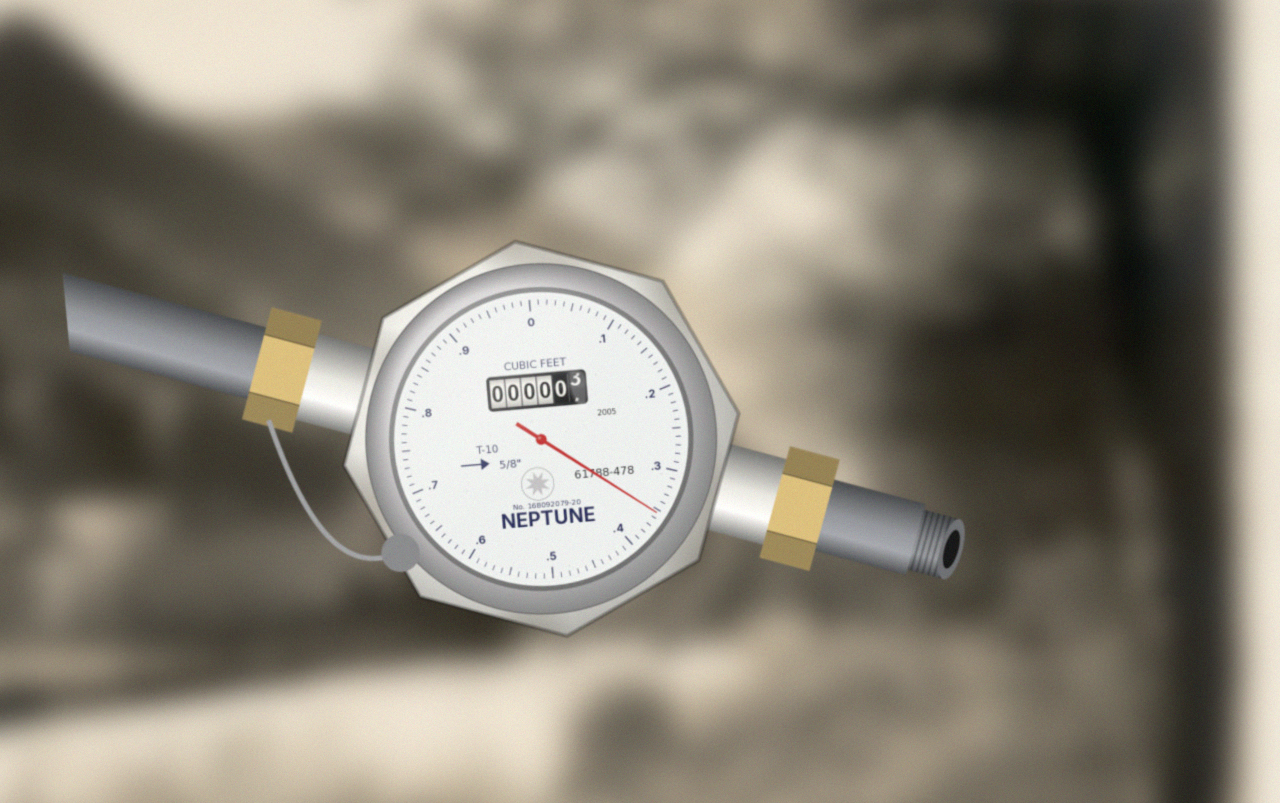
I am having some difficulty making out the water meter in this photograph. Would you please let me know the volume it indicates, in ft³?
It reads 3.35 ft³
